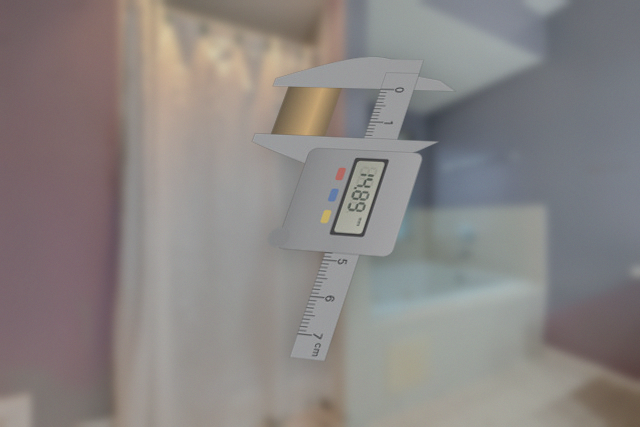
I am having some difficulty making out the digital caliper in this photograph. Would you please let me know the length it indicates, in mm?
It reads 14.89 mm
